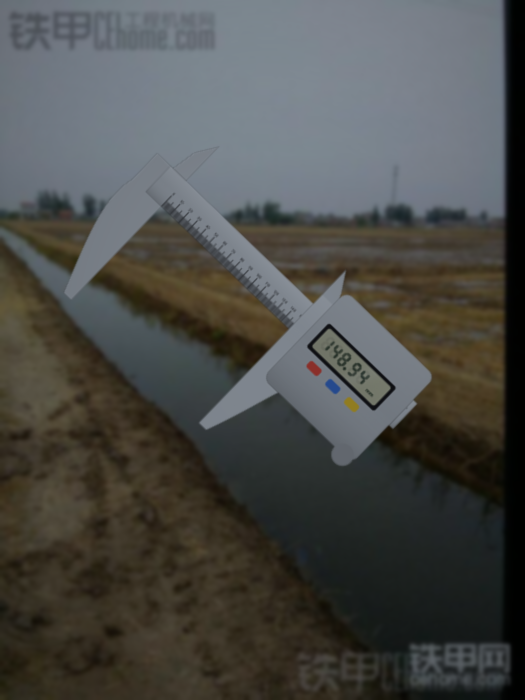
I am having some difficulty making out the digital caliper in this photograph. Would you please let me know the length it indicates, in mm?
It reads 148.94 mm
